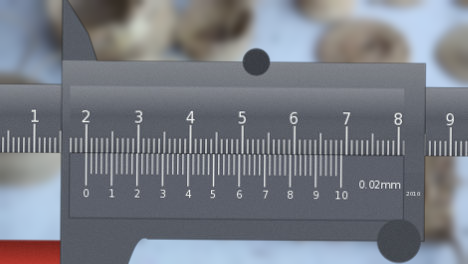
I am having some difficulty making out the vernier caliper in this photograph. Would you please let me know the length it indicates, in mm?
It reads 20.0 mm
